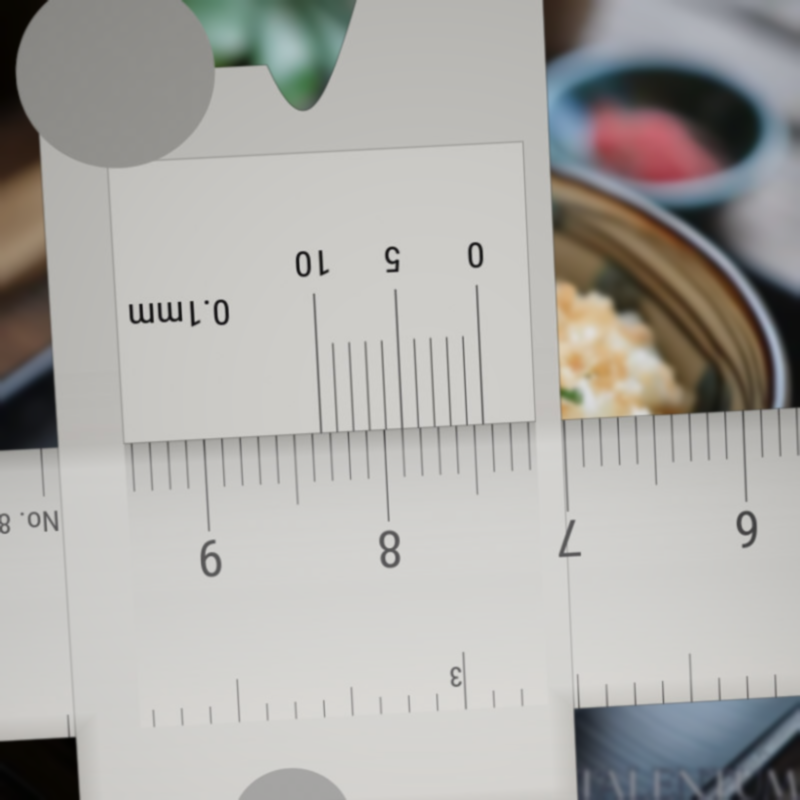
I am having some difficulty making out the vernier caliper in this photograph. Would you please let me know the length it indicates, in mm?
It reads 74.5 mm
